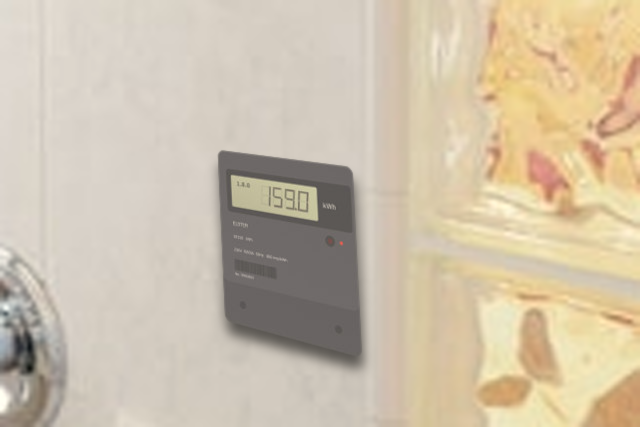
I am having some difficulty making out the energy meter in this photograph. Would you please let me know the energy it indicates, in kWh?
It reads 159.0 kWh
